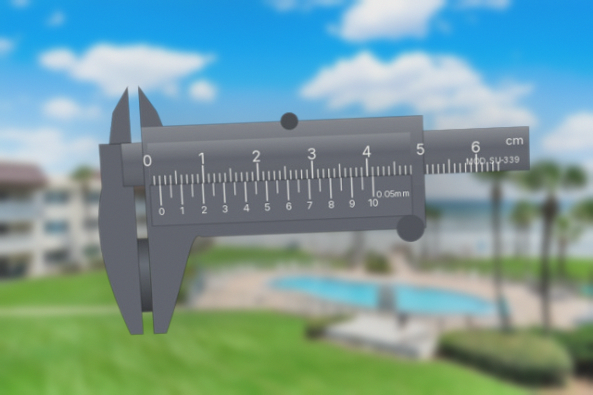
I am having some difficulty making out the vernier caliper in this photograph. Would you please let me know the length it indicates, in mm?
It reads 2.0 mm
